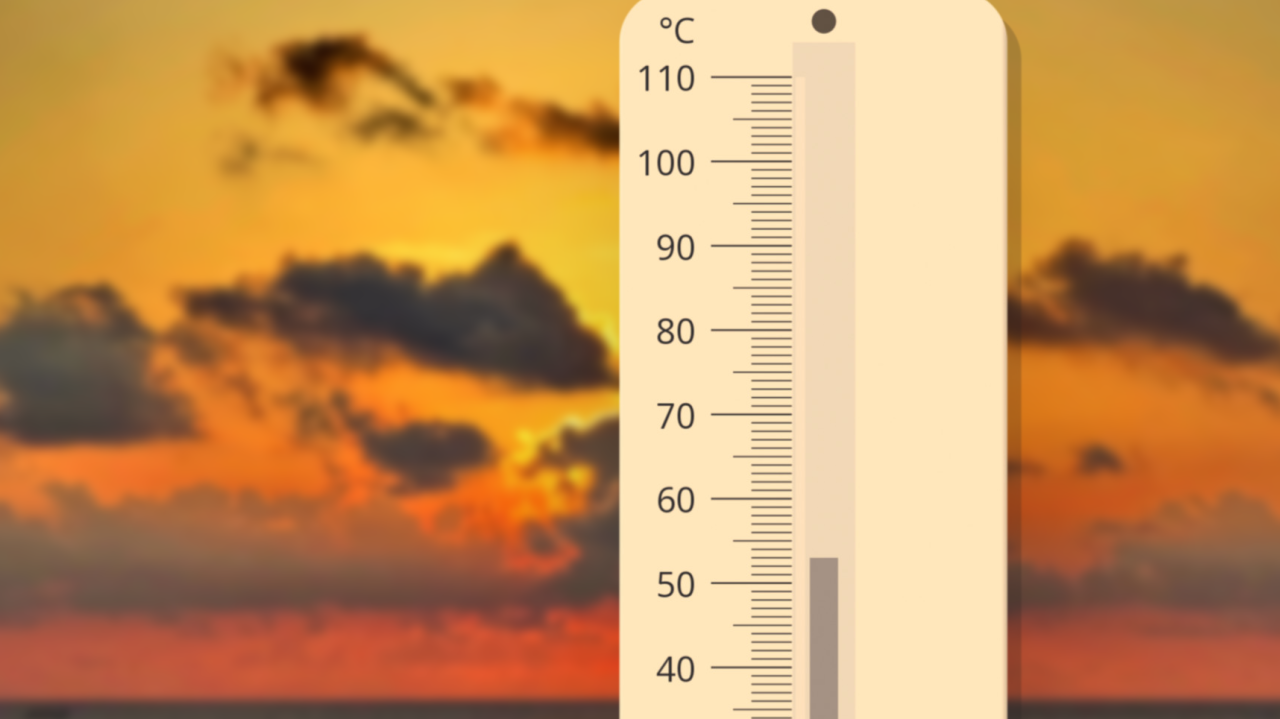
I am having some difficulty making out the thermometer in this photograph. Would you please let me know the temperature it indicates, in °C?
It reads 53 °C
